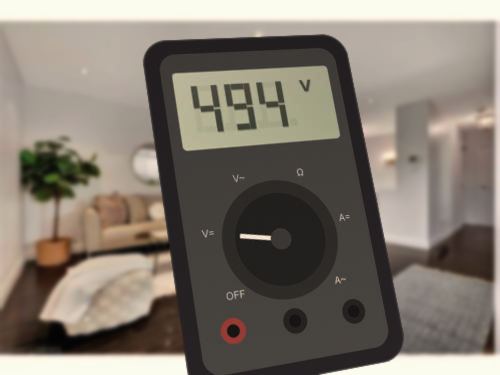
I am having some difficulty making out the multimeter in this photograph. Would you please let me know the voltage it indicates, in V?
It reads 494 V
